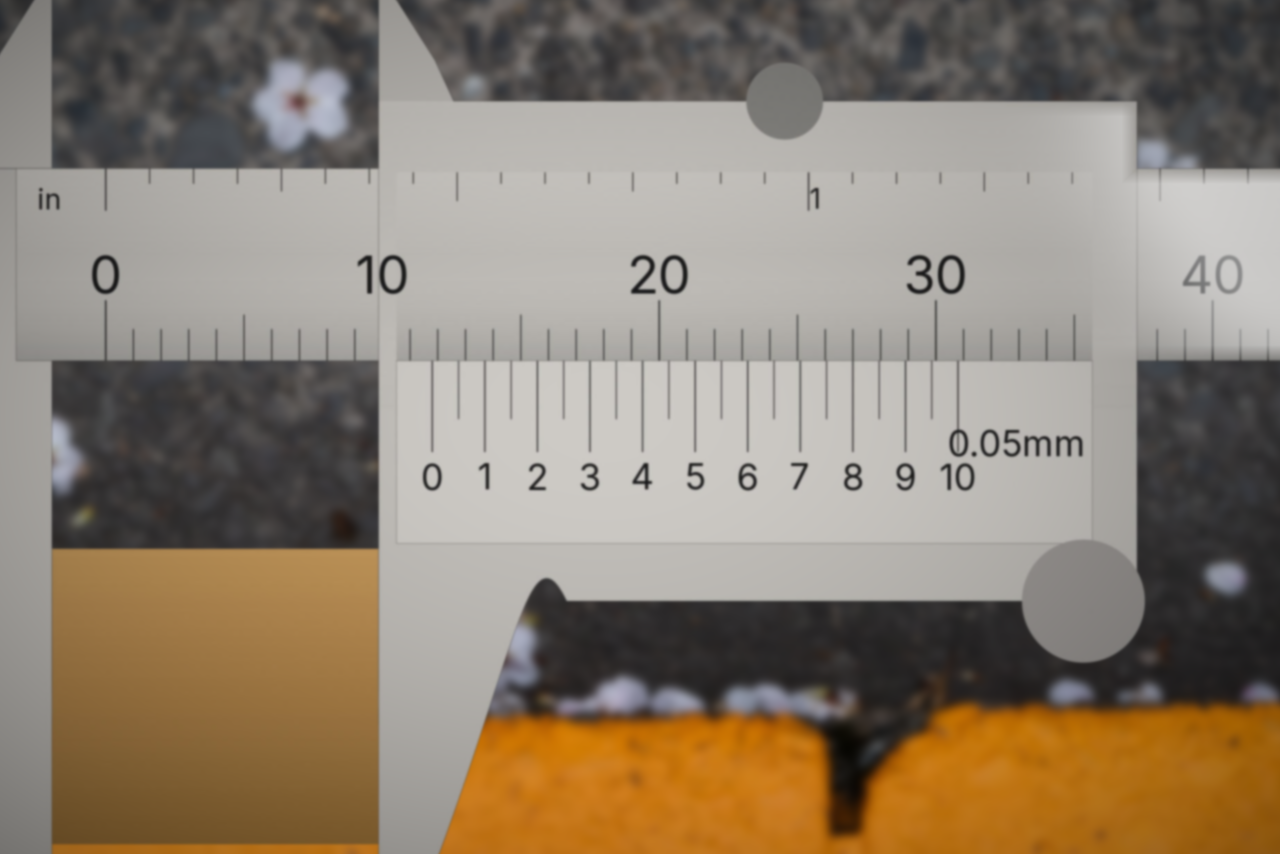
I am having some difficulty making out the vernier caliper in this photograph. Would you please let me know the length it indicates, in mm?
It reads 11.8 mm
